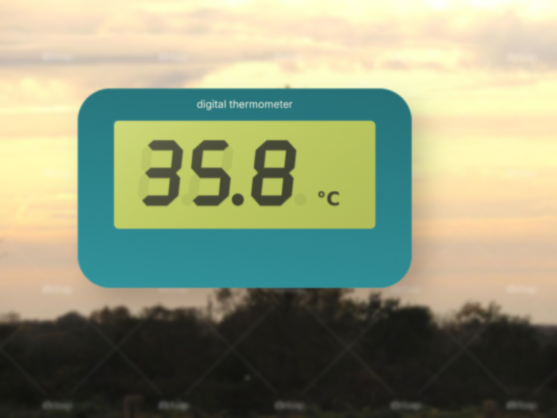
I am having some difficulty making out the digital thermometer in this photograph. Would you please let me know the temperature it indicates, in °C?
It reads 35.8 °C
